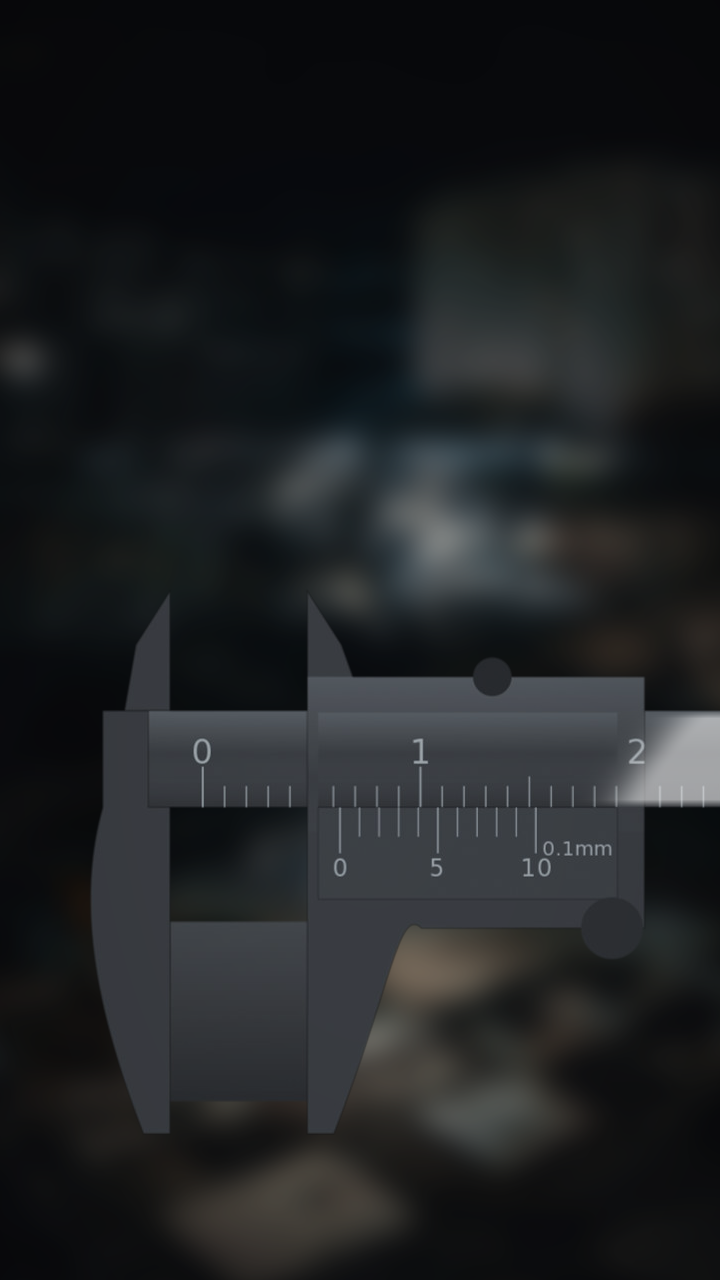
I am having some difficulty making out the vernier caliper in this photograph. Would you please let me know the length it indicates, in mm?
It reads 6.3 mm
